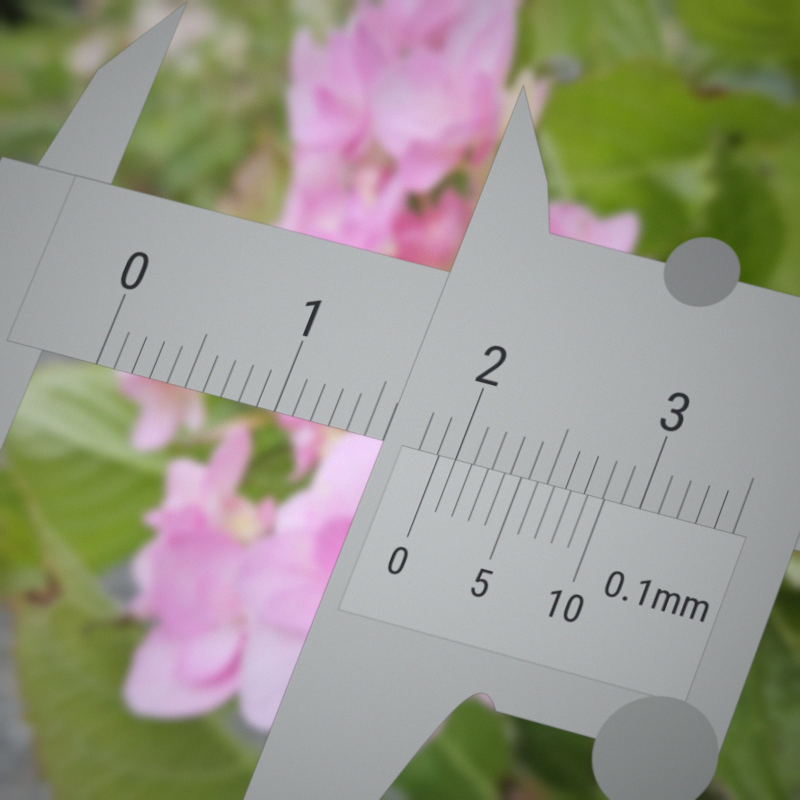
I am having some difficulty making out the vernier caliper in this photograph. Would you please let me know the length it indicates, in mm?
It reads 19.1 mm
